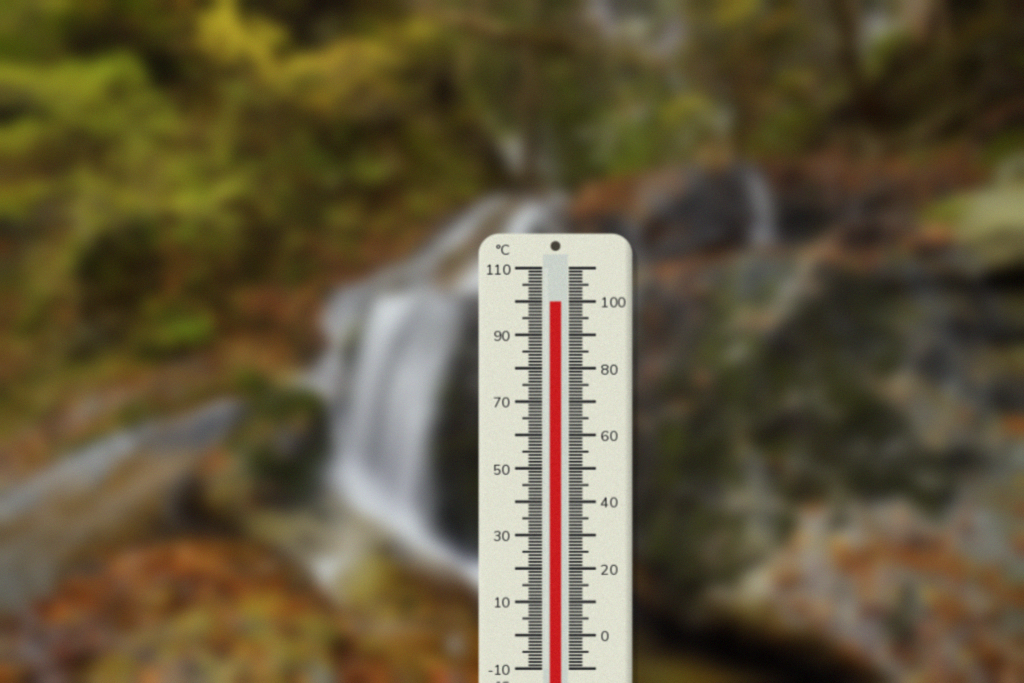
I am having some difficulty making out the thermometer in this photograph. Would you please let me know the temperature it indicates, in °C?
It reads 100 °C
